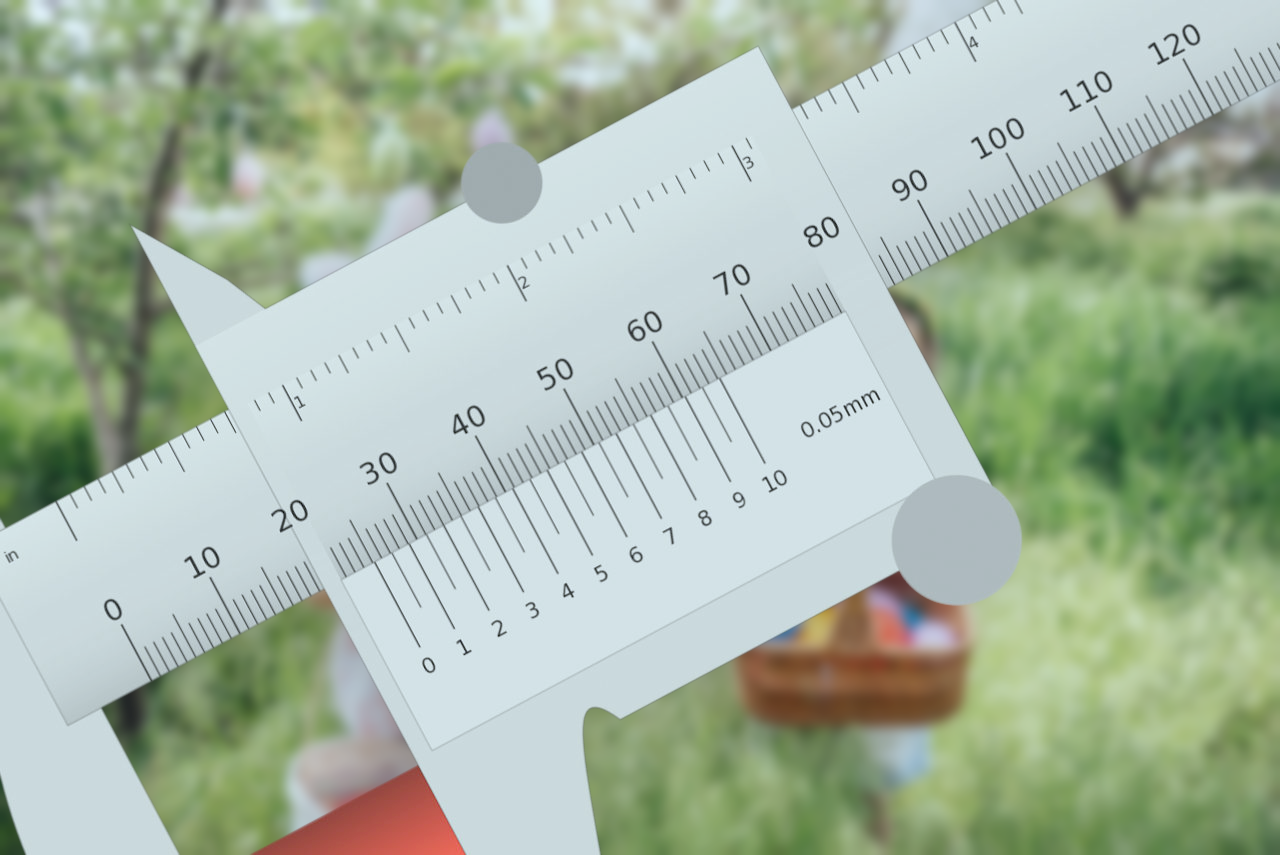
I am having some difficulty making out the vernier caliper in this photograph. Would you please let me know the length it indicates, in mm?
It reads 25.2 mm
